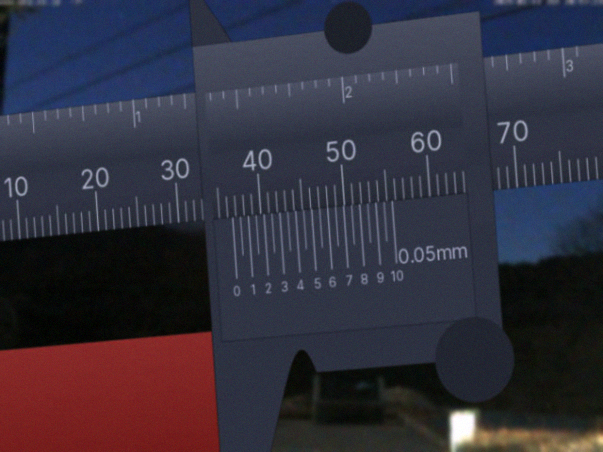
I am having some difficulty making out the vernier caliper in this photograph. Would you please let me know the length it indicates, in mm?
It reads 36.6 mm
